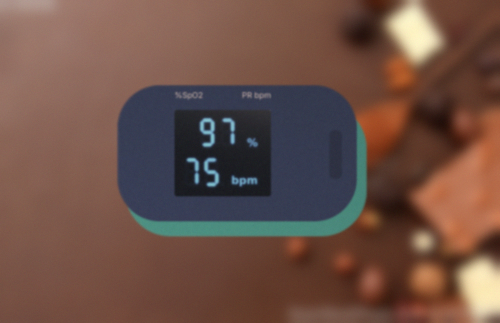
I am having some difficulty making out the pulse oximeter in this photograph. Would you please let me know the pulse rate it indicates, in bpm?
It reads 75 bpm
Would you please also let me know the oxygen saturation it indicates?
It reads 97 %
